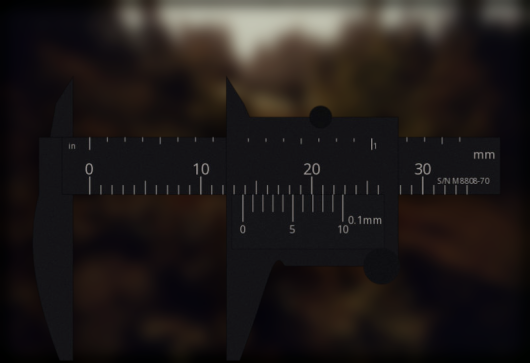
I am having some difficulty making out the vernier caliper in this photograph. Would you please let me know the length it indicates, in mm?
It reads 13.8 mm
